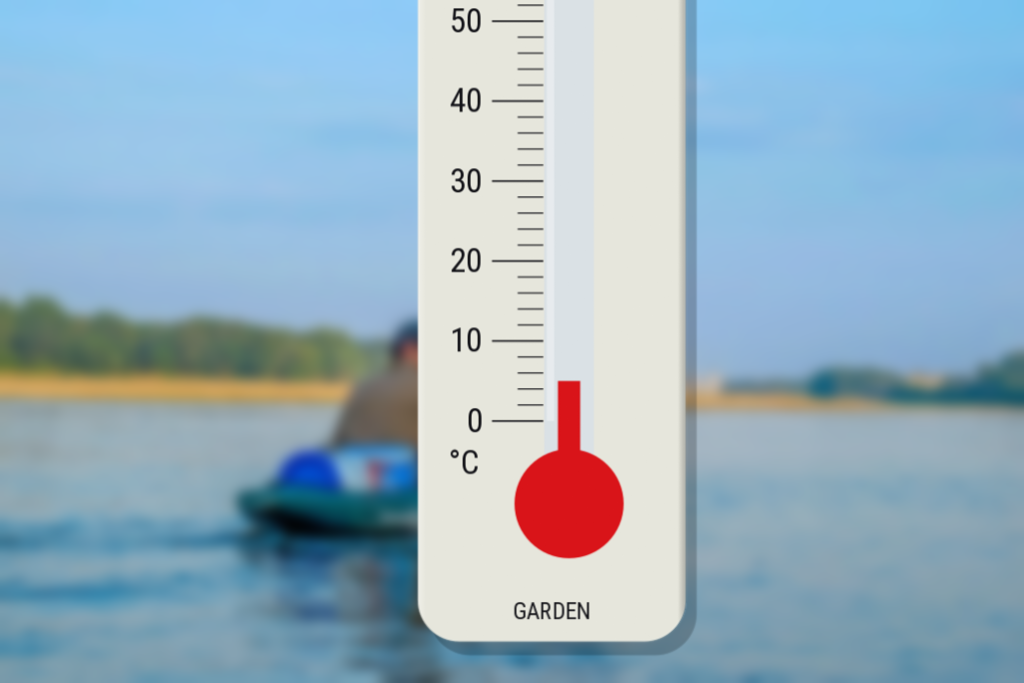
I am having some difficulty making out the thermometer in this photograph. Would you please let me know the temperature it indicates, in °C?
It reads 5 °C
